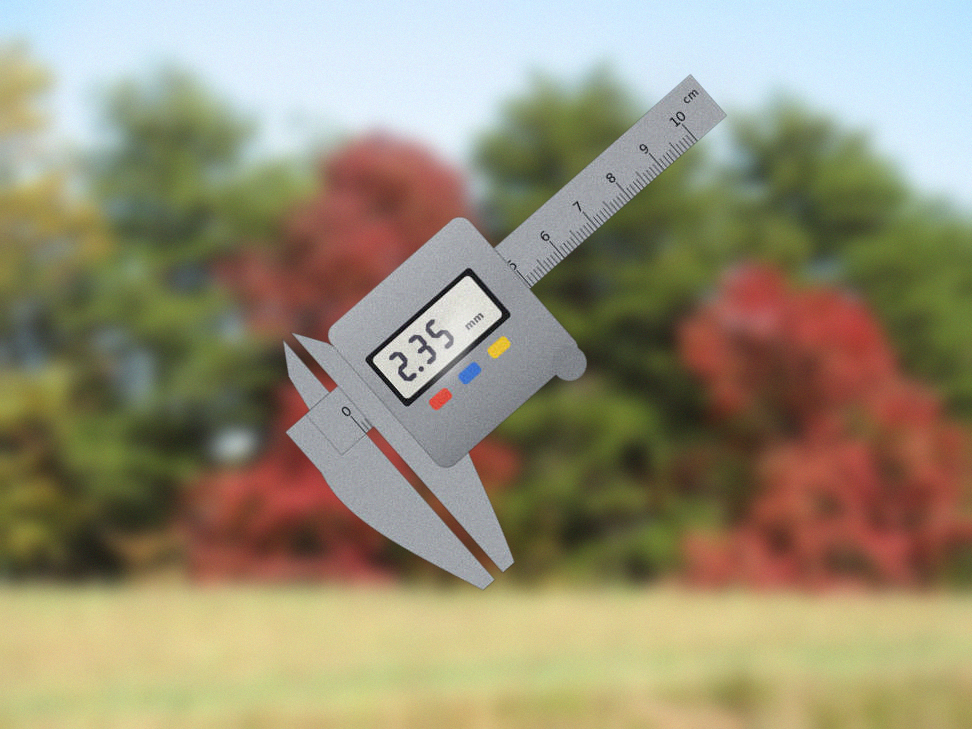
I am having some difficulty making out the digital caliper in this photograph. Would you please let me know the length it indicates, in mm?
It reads 2.35 mm
